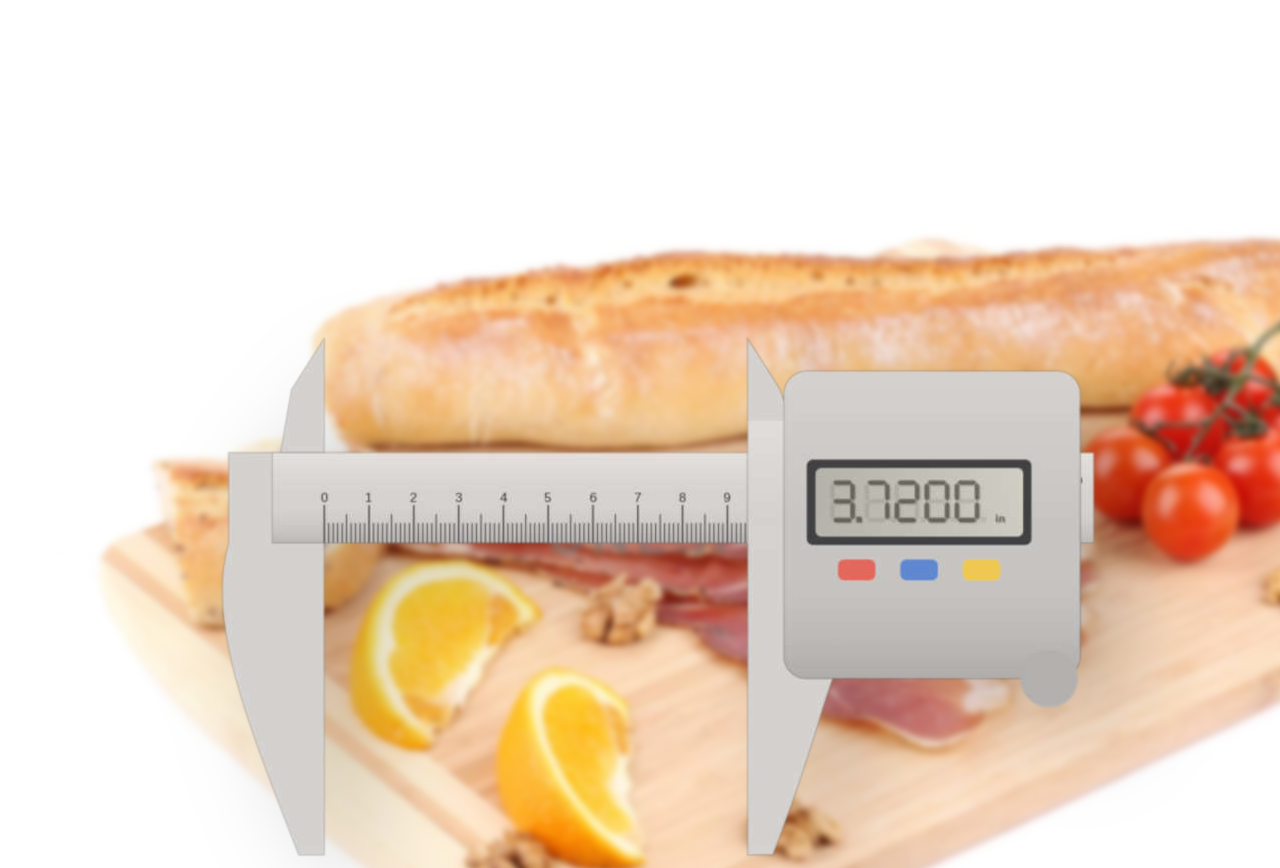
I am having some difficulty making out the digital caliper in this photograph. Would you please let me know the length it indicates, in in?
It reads 3.7200 in
